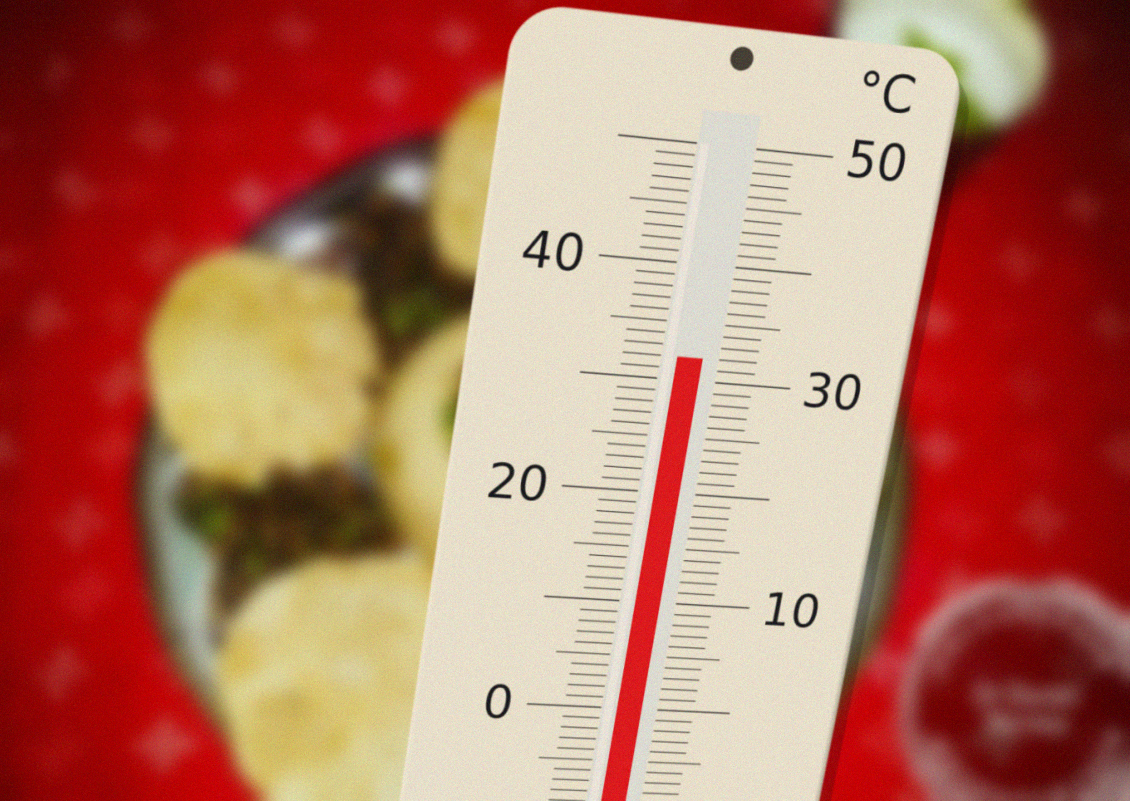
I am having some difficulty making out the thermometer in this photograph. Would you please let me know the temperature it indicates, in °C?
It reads 32 °C
